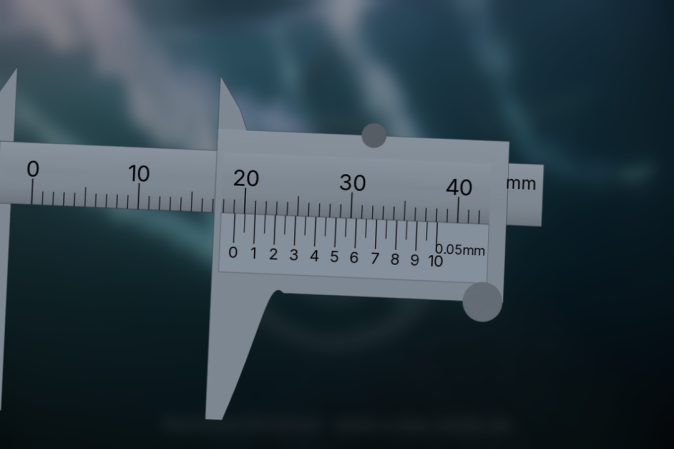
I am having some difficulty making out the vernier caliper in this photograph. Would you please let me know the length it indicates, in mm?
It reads 19.1 mm
